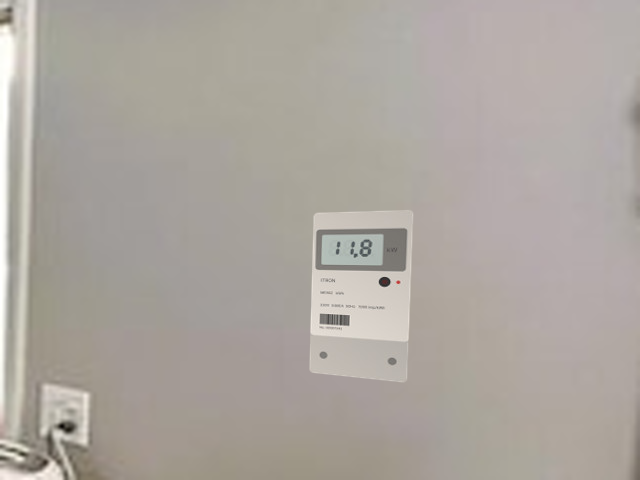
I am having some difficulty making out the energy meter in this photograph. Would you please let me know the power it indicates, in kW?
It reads 11.8 kW
